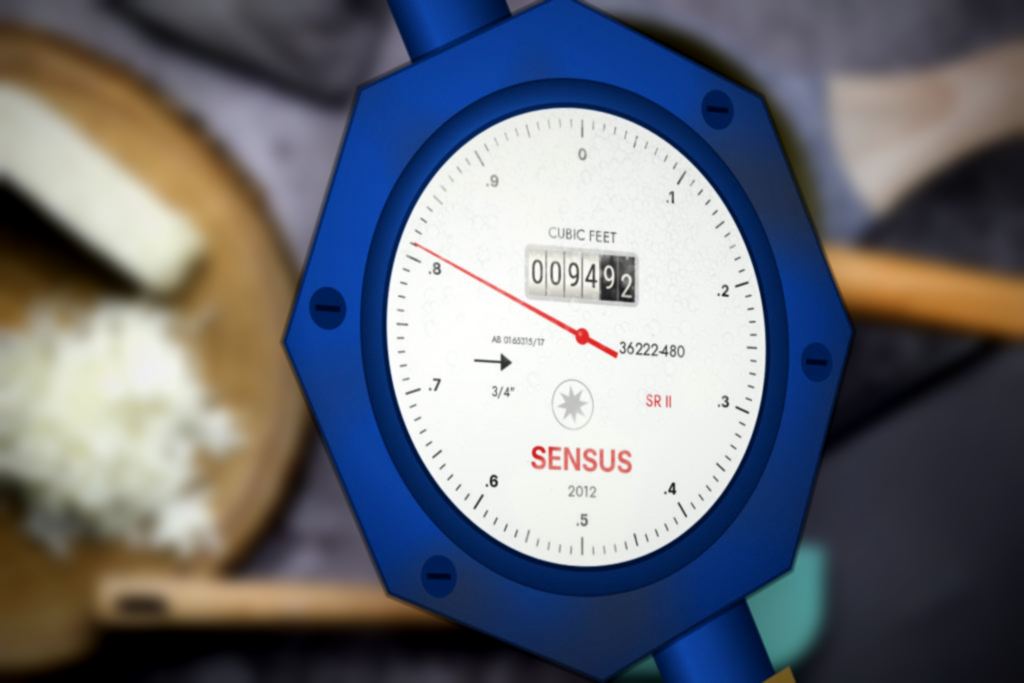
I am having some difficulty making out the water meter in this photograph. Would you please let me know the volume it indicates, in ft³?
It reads 9491.81 ft³
